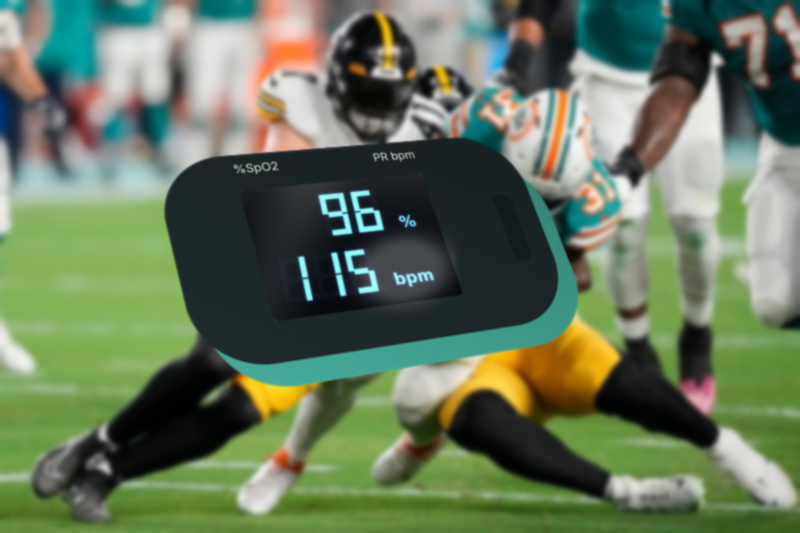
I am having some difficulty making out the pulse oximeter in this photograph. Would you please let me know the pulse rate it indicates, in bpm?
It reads 115 bpm
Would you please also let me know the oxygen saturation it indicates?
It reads 96 %
